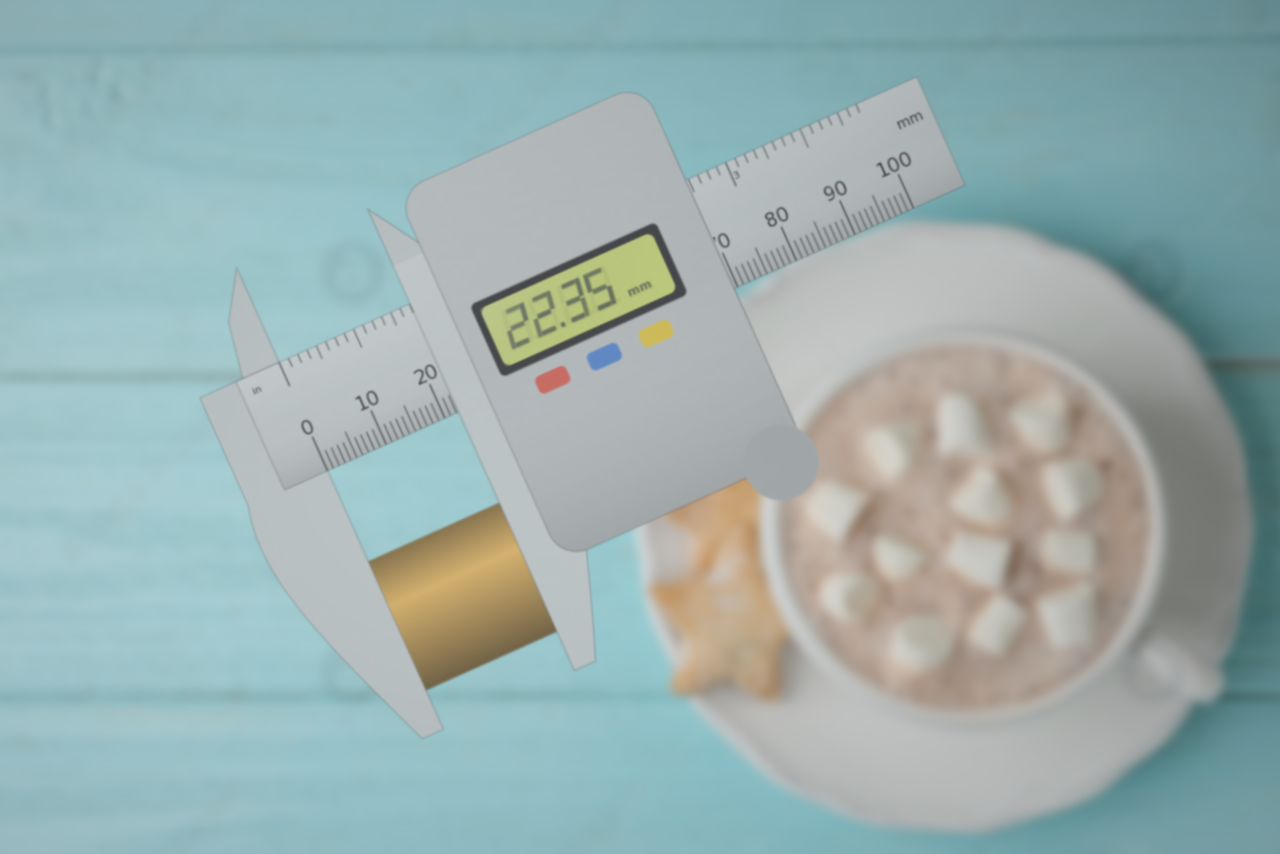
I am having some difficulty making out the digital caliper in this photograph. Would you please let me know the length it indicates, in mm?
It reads 22.35 mm
